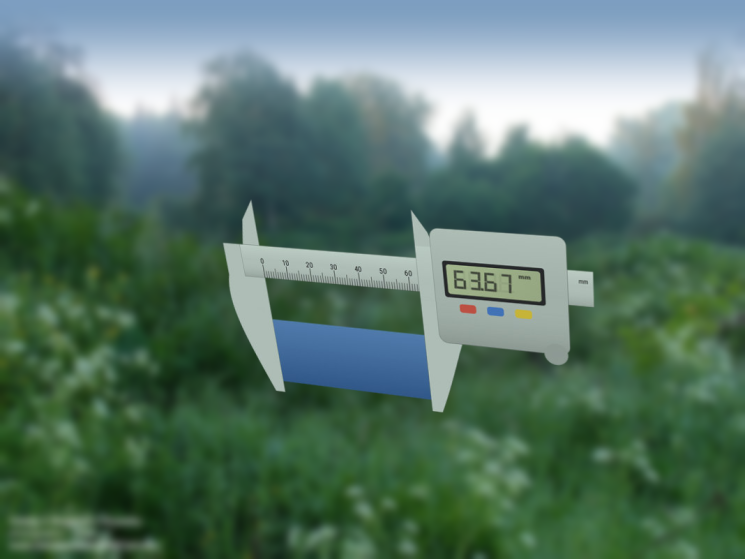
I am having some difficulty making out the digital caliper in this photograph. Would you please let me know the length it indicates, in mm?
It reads 63.67 mm
